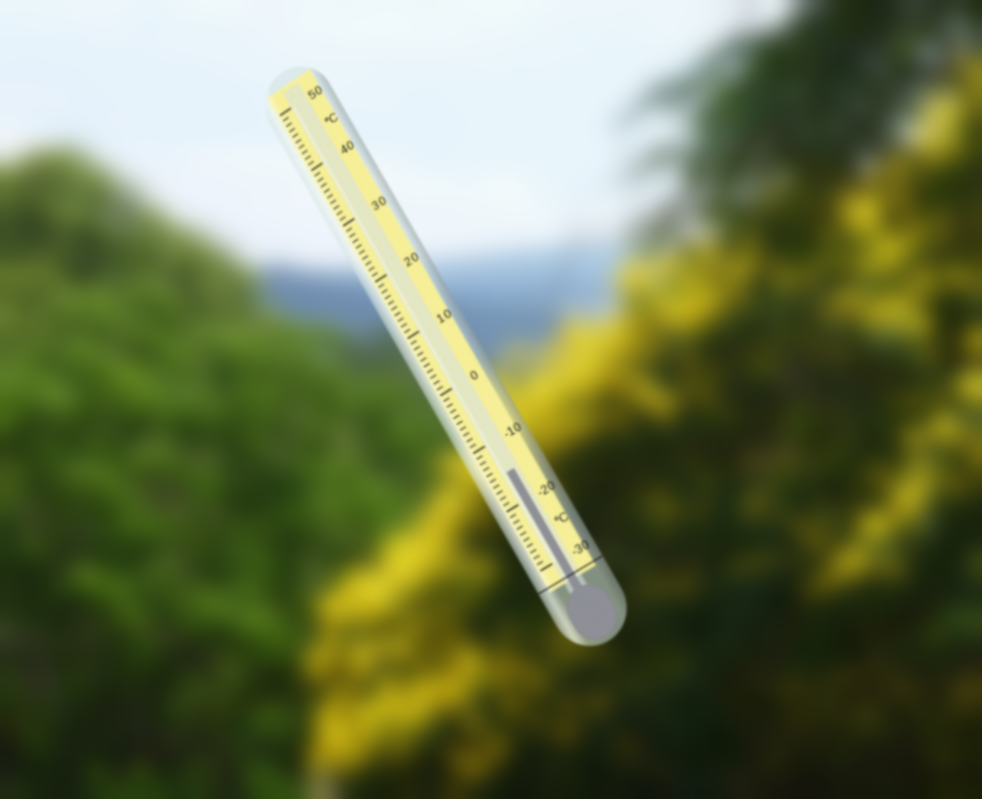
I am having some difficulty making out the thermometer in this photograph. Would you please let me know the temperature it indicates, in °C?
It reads -15 °C
